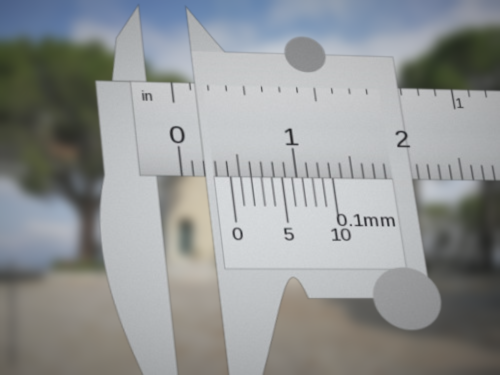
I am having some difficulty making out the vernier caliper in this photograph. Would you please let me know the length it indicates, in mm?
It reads 4.2 mm
